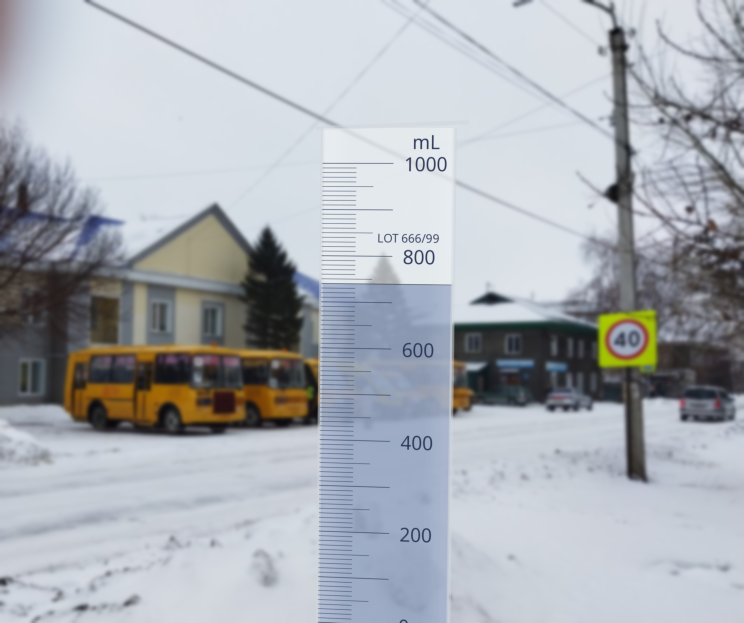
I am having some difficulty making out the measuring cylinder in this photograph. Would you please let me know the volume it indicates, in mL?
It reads 740 mL
